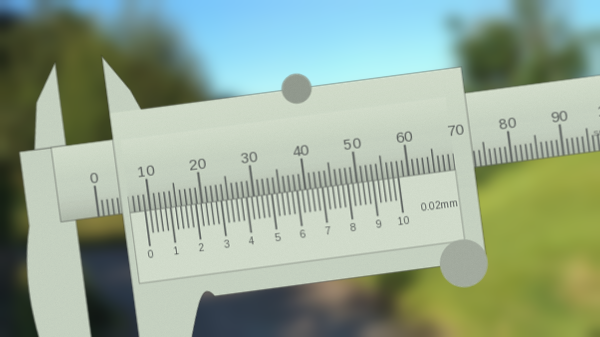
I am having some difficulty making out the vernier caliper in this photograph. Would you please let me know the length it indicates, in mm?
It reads 9.0 mm
